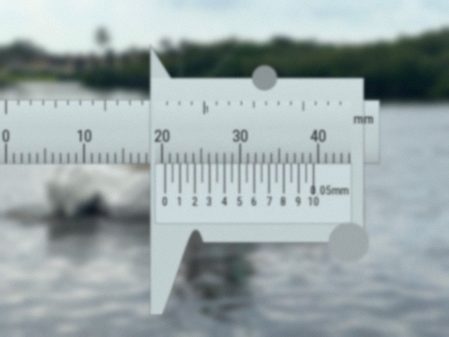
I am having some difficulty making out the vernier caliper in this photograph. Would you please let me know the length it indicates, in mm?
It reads 20.4 mm
